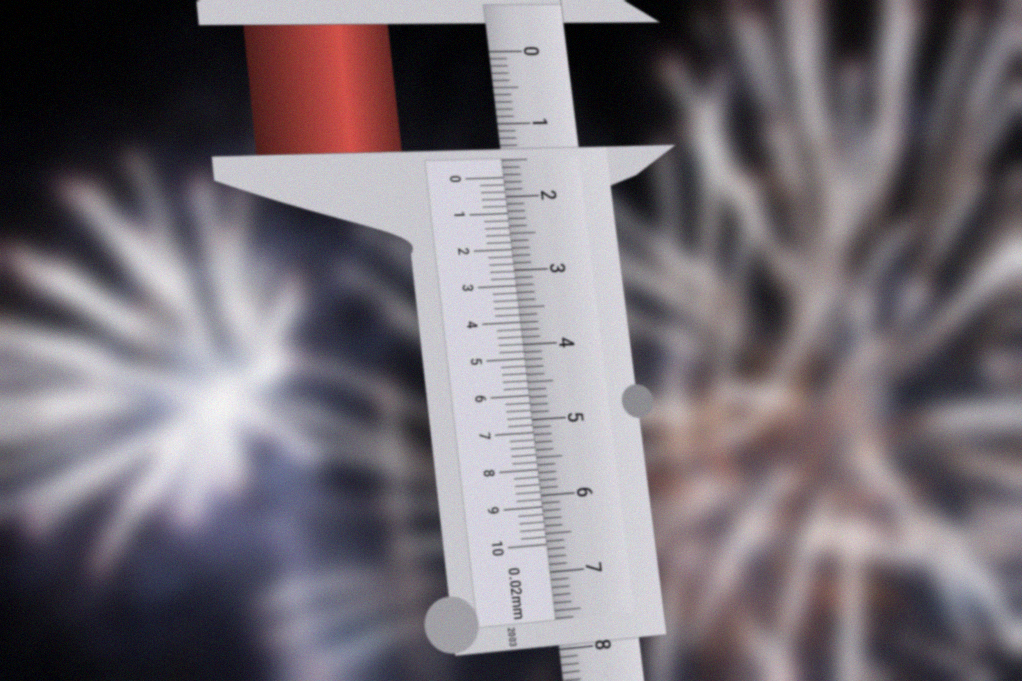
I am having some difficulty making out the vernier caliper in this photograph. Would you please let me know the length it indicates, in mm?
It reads 17.4 mm
